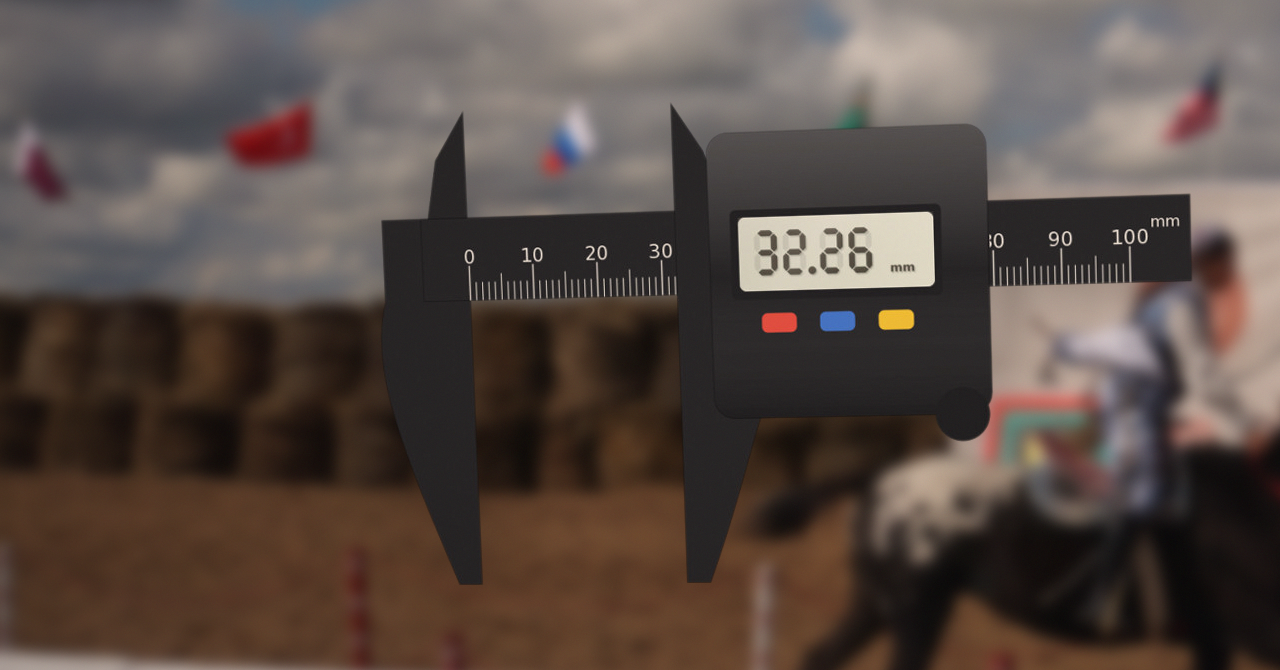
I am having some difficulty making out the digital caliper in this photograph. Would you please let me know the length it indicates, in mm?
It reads 32.26 mm
